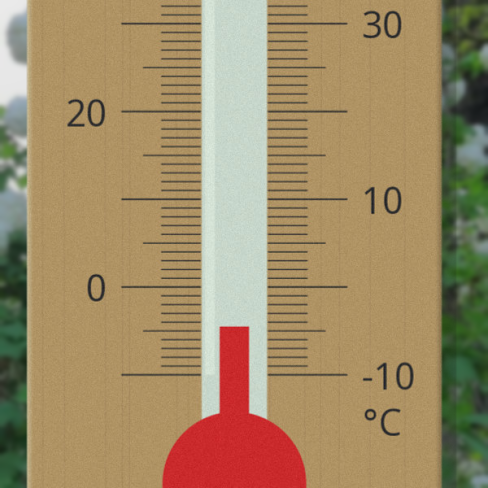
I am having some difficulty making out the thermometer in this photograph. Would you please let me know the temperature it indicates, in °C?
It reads -4.5 °C
